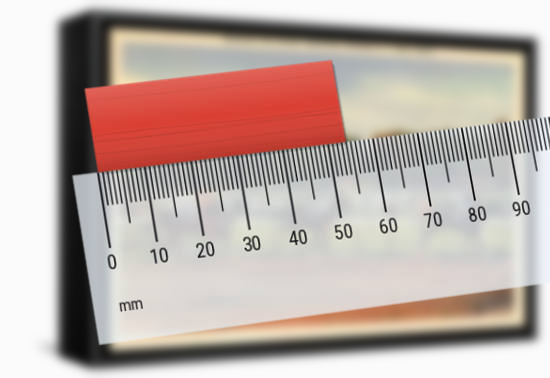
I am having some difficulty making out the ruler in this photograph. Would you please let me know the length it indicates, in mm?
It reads 54 mm
